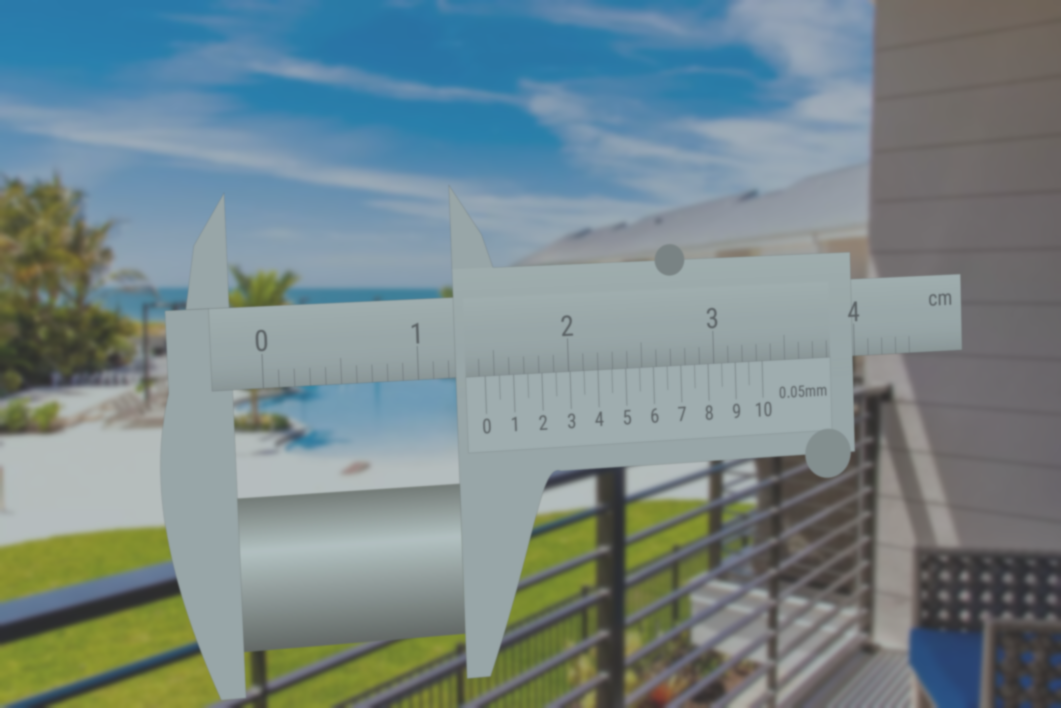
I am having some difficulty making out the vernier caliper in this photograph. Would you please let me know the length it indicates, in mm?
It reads 14.4 mm
